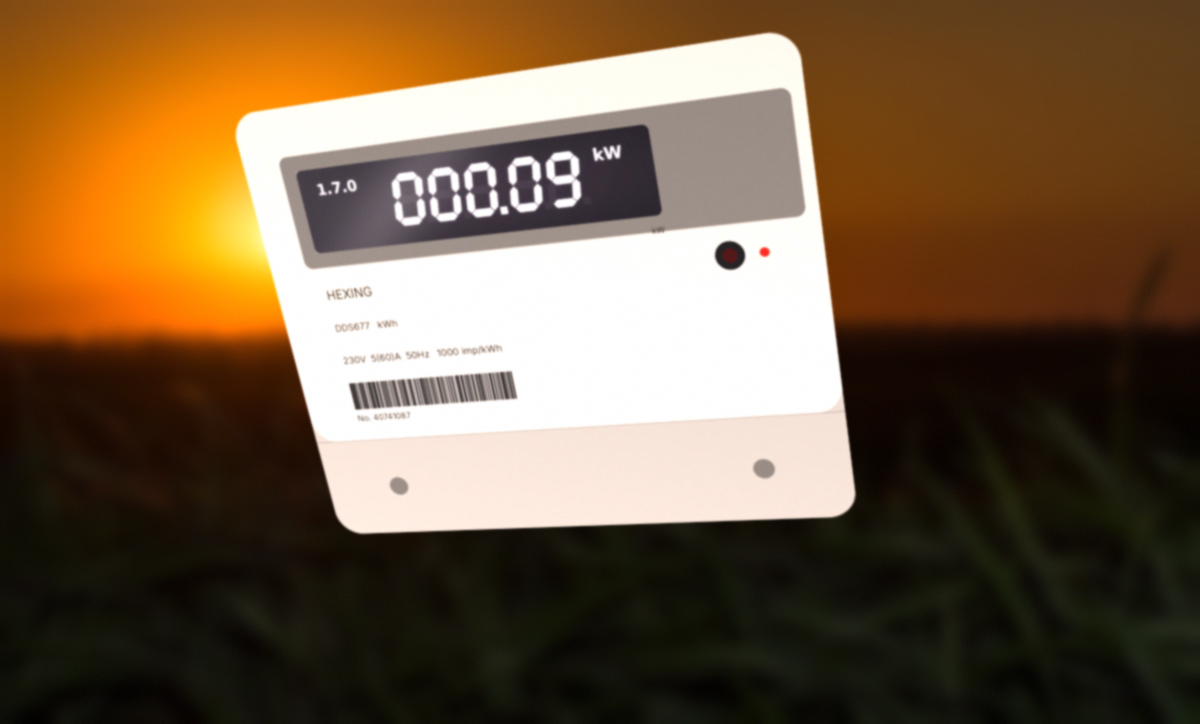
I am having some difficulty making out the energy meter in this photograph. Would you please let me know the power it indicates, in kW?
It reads 0.09 kW
